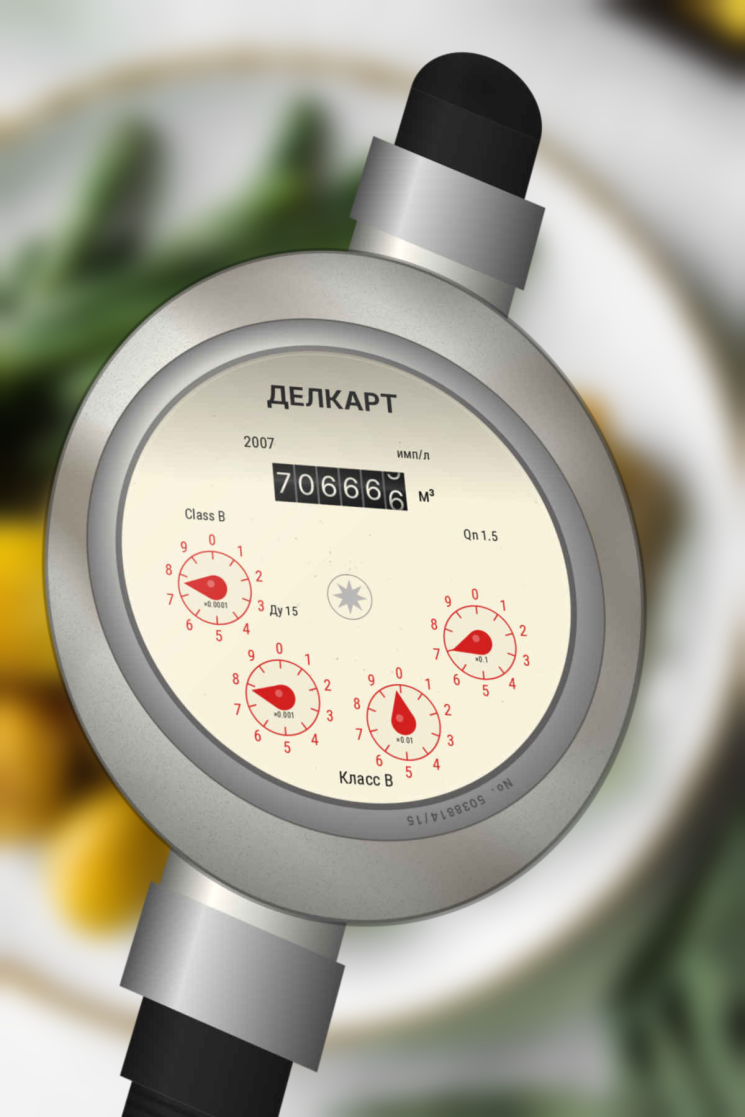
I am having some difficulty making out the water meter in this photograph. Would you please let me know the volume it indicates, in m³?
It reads 706665.6977 m³
